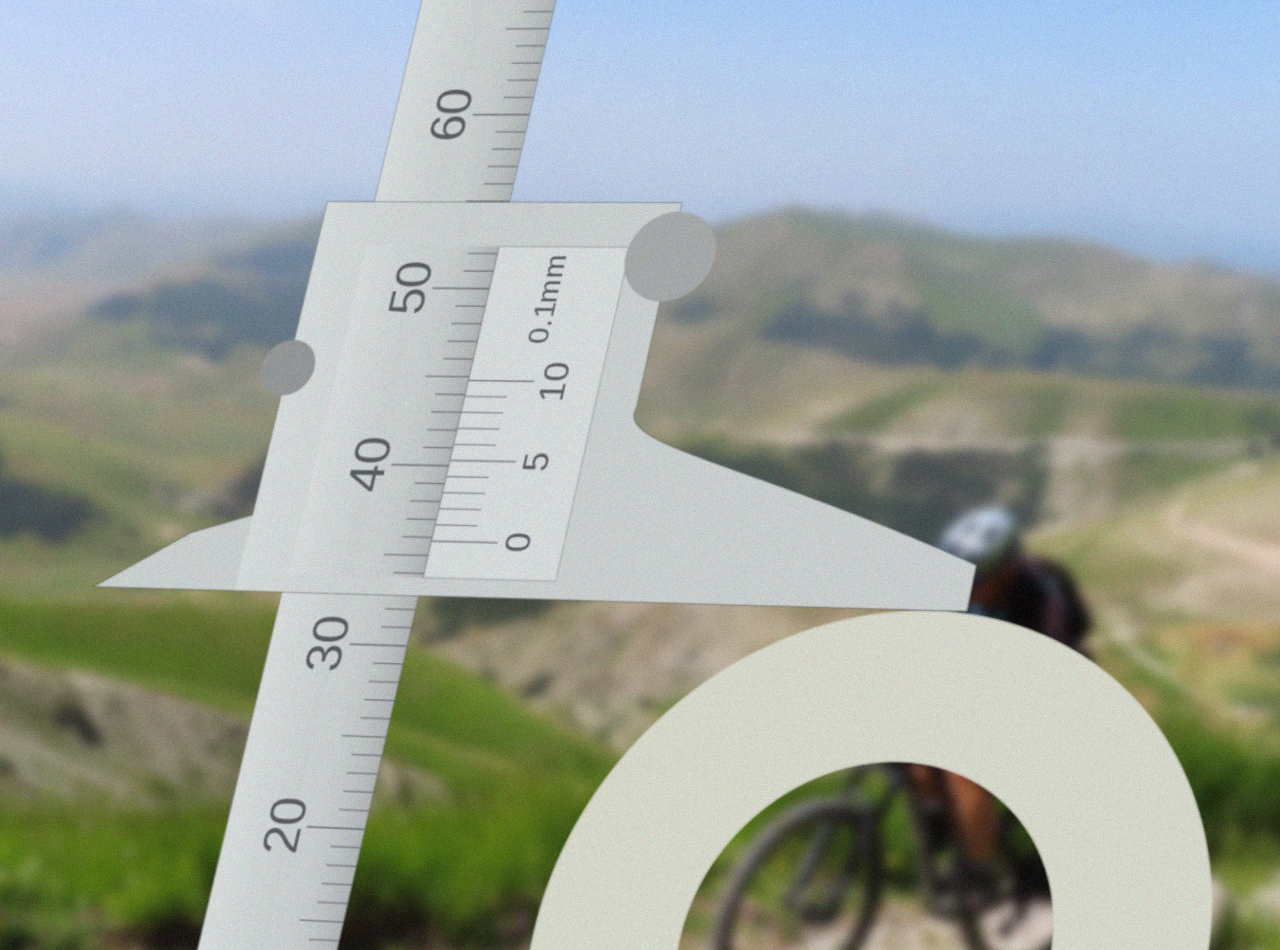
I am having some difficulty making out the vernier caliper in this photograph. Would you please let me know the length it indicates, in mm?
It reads 35.8 mm
